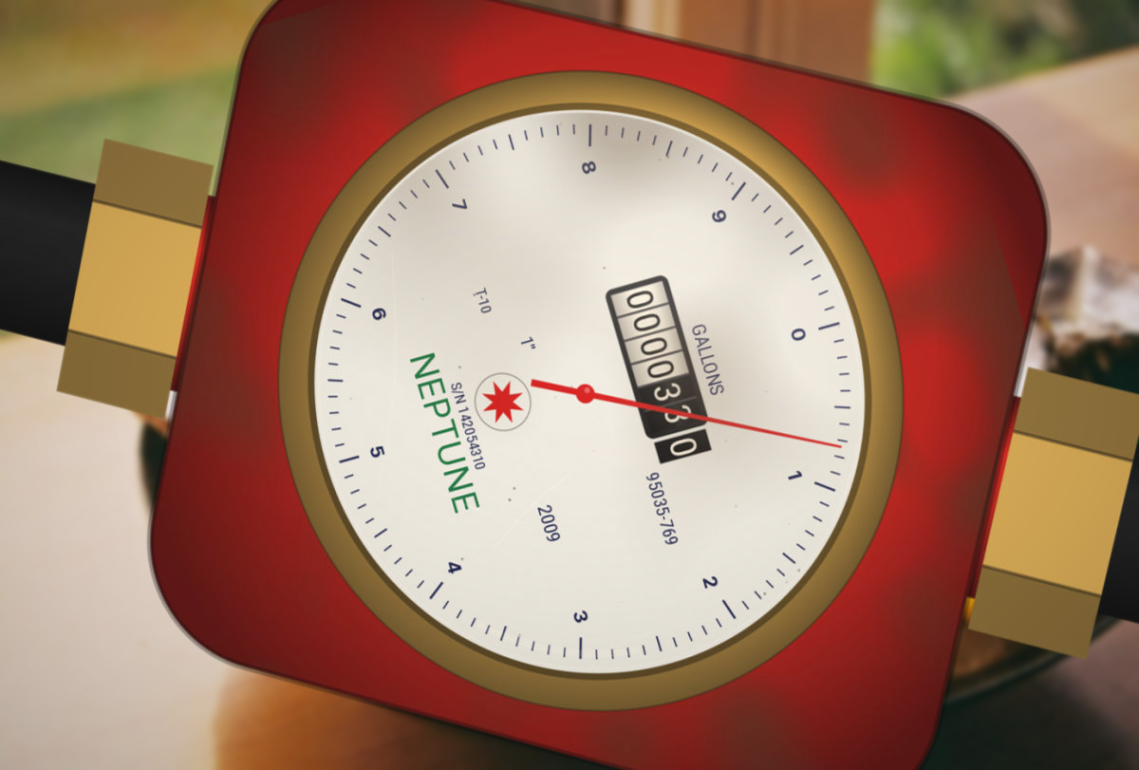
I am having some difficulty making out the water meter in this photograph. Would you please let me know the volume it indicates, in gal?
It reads 330.7 gal
